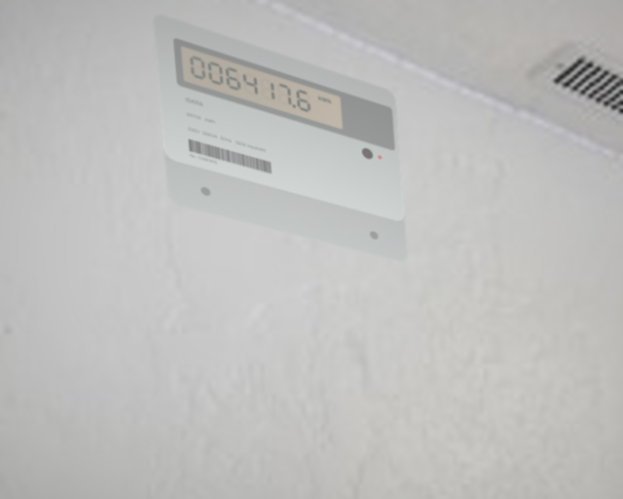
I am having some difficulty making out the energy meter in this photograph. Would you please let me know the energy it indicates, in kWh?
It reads 6417.6 kWh
